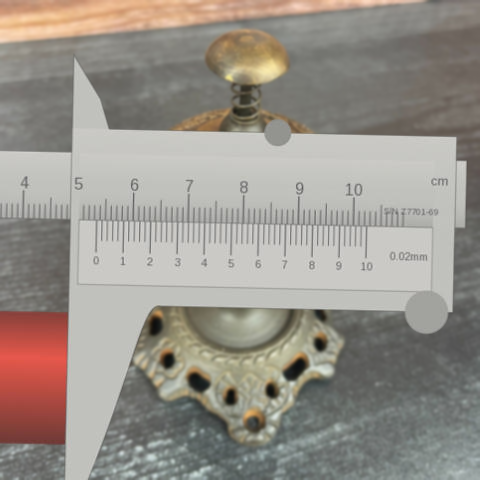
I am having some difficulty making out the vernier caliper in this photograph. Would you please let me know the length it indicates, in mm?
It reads 53.4 mm
